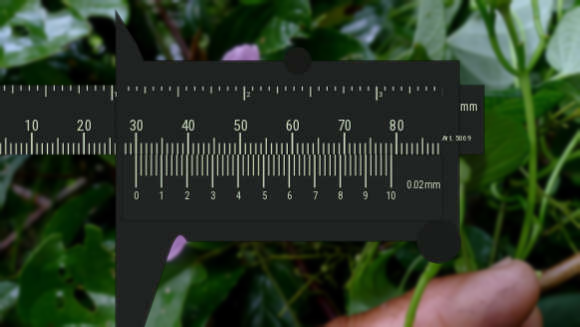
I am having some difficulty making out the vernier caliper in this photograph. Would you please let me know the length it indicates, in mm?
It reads 30.0 mm
